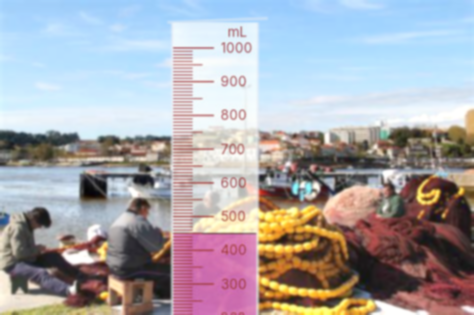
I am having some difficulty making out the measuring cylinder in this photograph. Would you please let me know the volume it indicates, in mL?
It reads 450 mL
